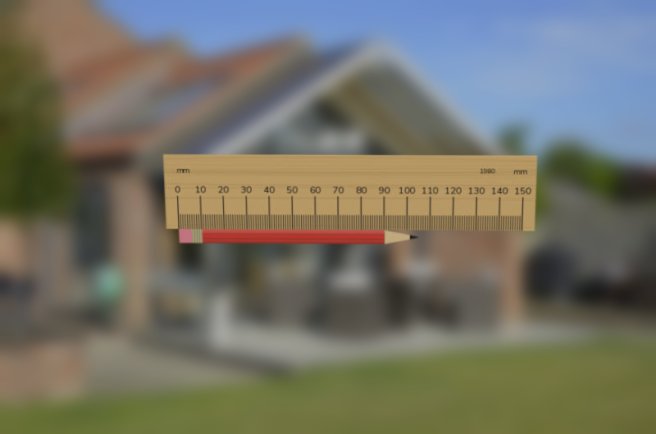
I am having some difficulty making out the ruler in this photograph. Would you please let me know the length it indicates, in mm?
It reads 105 mm
